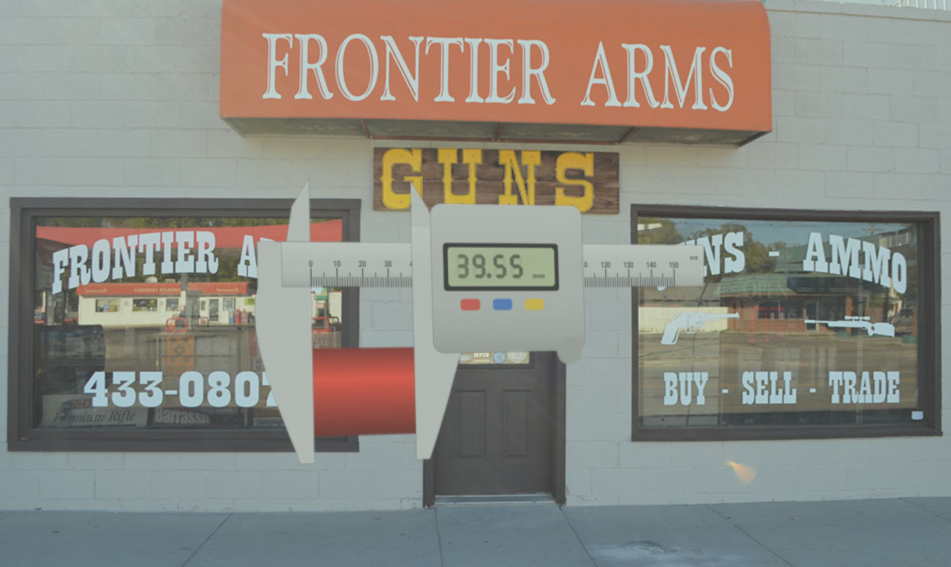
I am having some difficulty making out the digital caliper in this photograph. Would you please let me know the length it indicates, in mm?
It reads 39.55 mm
